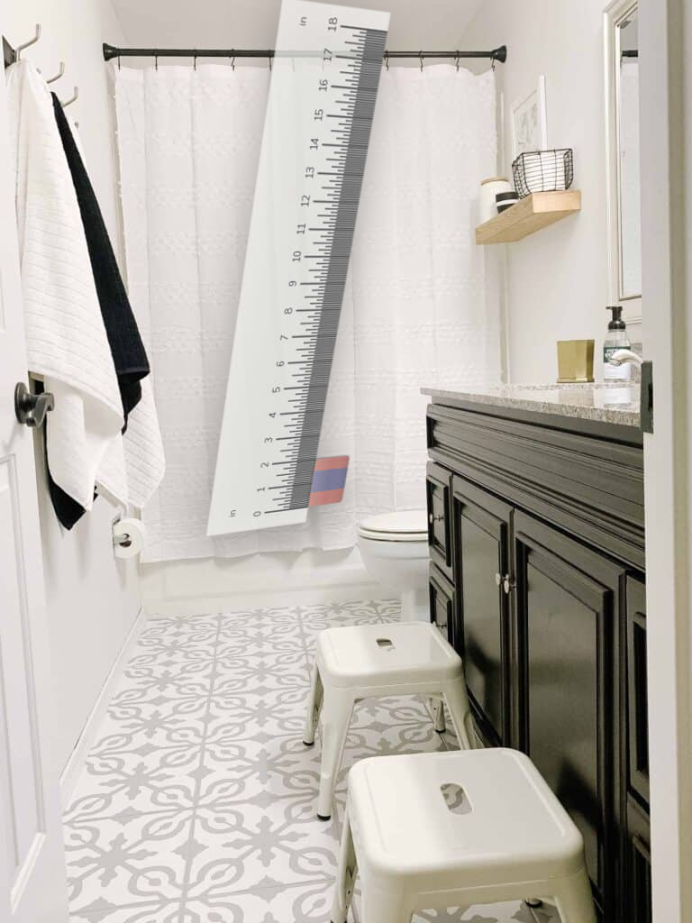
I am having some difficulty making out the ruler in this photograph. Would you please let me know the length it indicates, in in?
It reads 2 in
